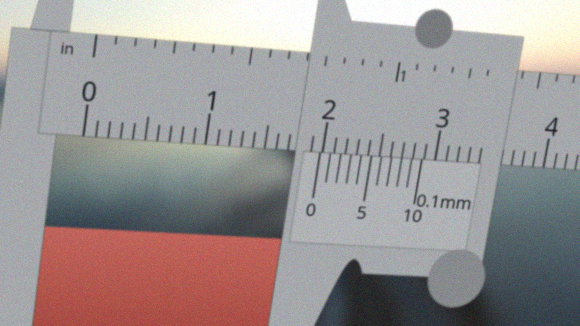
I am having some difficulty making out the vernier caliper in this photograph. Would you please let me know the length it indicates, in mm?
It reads 19.8 mm
